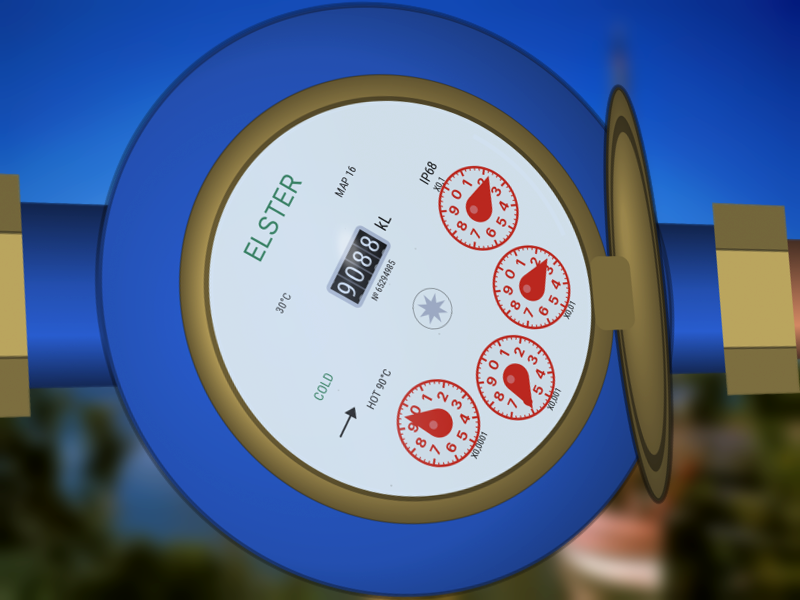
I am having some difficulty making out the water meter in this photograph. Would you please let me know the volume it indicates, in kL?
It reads 9088.2259 kL
